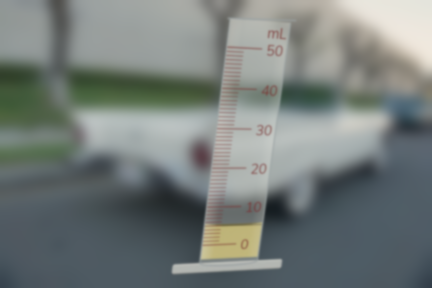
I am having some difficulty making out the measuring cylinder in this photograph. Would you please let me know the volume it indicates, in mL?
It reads 5 mL
